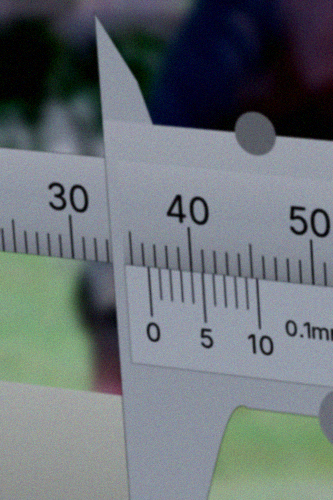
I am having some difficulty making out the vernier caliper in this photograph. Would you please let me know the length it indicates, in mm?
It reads 36.4 mm
